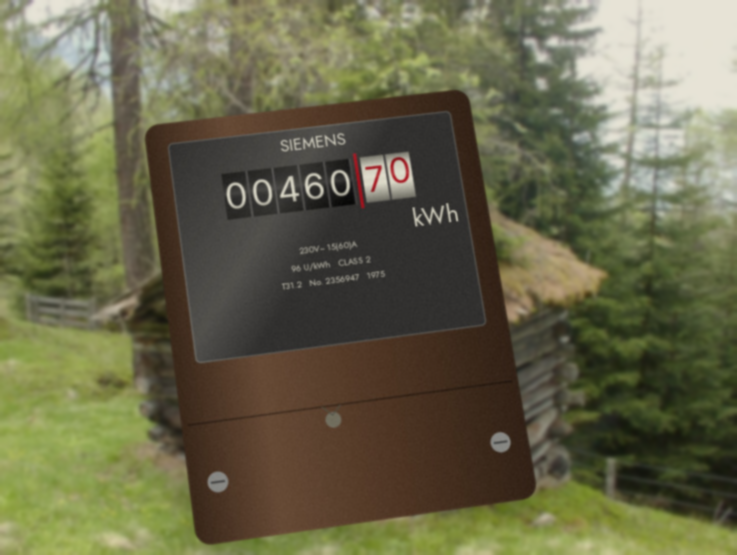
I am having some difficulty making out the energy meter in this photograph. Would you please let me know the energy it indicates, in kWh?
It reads 460.70 kWh
